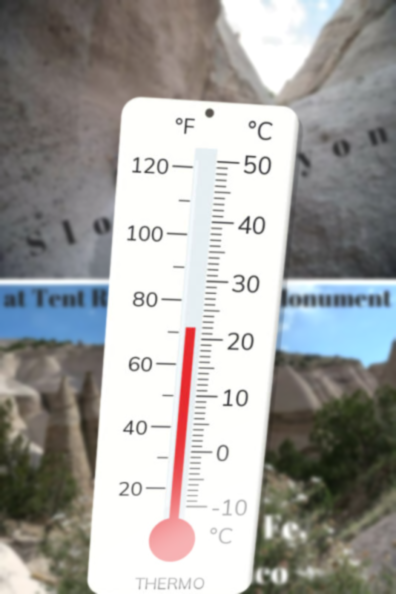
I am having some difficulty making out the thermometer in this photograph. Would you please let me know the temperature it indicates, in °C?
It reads 22 °C
